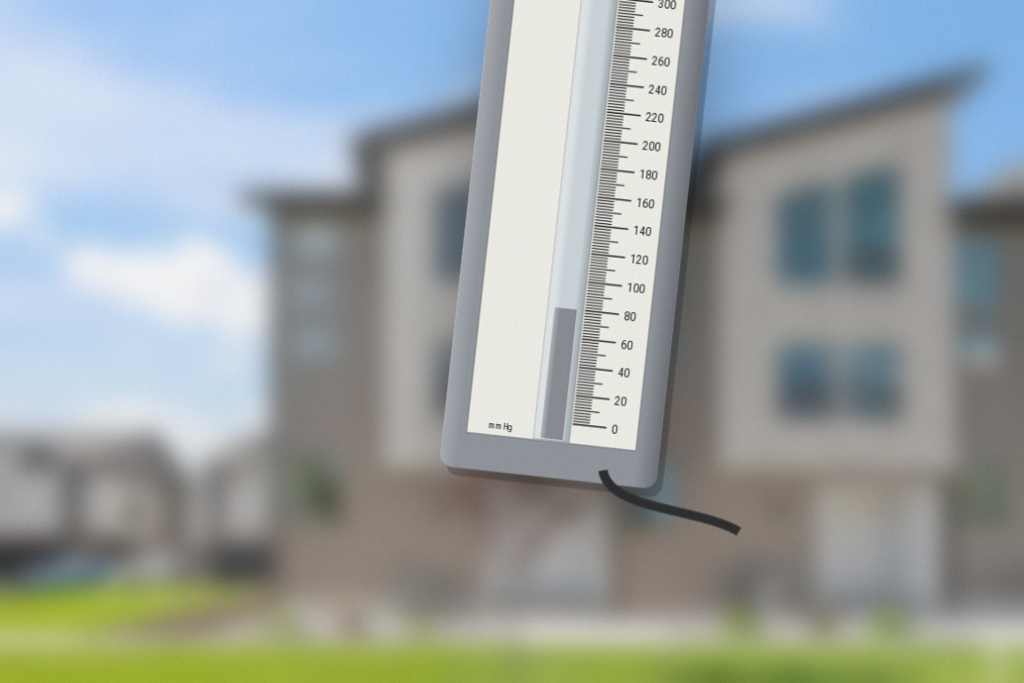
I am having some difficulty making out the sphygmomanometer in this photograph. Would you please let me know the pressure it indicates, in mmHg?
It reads 80 mmHg
